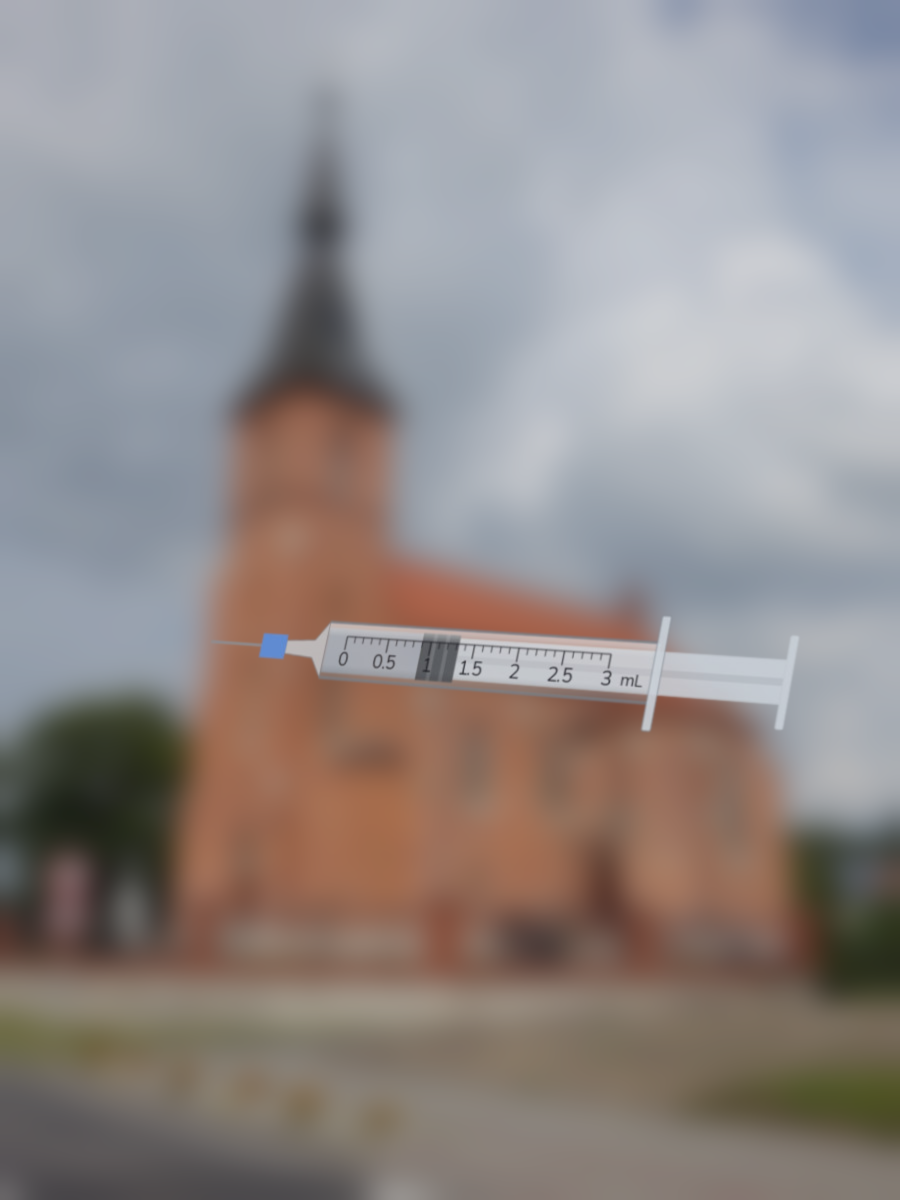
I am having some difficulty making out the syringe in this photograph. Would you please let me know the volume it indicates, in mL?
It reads 0.9 mL
